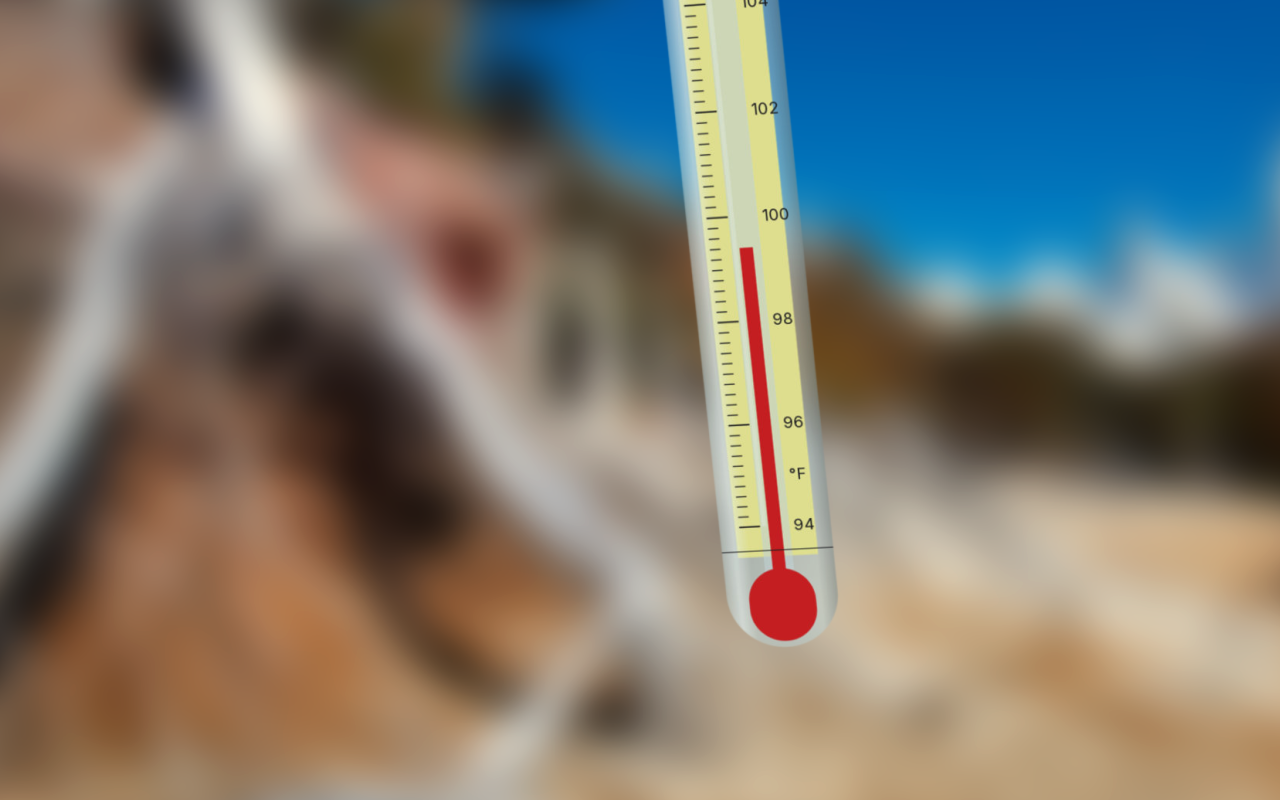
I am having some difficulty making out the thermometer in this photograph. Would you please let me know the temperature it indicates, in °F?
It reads 99.4 °F
